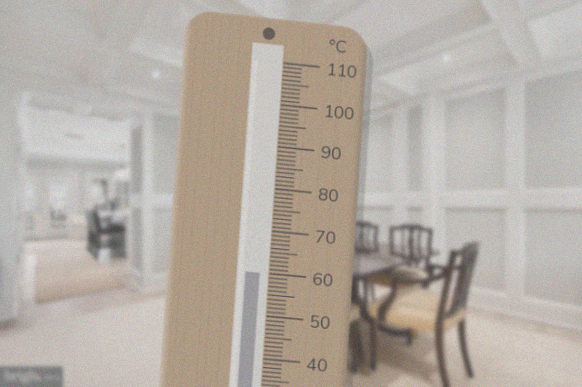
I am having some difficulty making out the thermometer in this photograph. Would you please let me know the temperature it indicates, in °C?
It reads 60 °C
